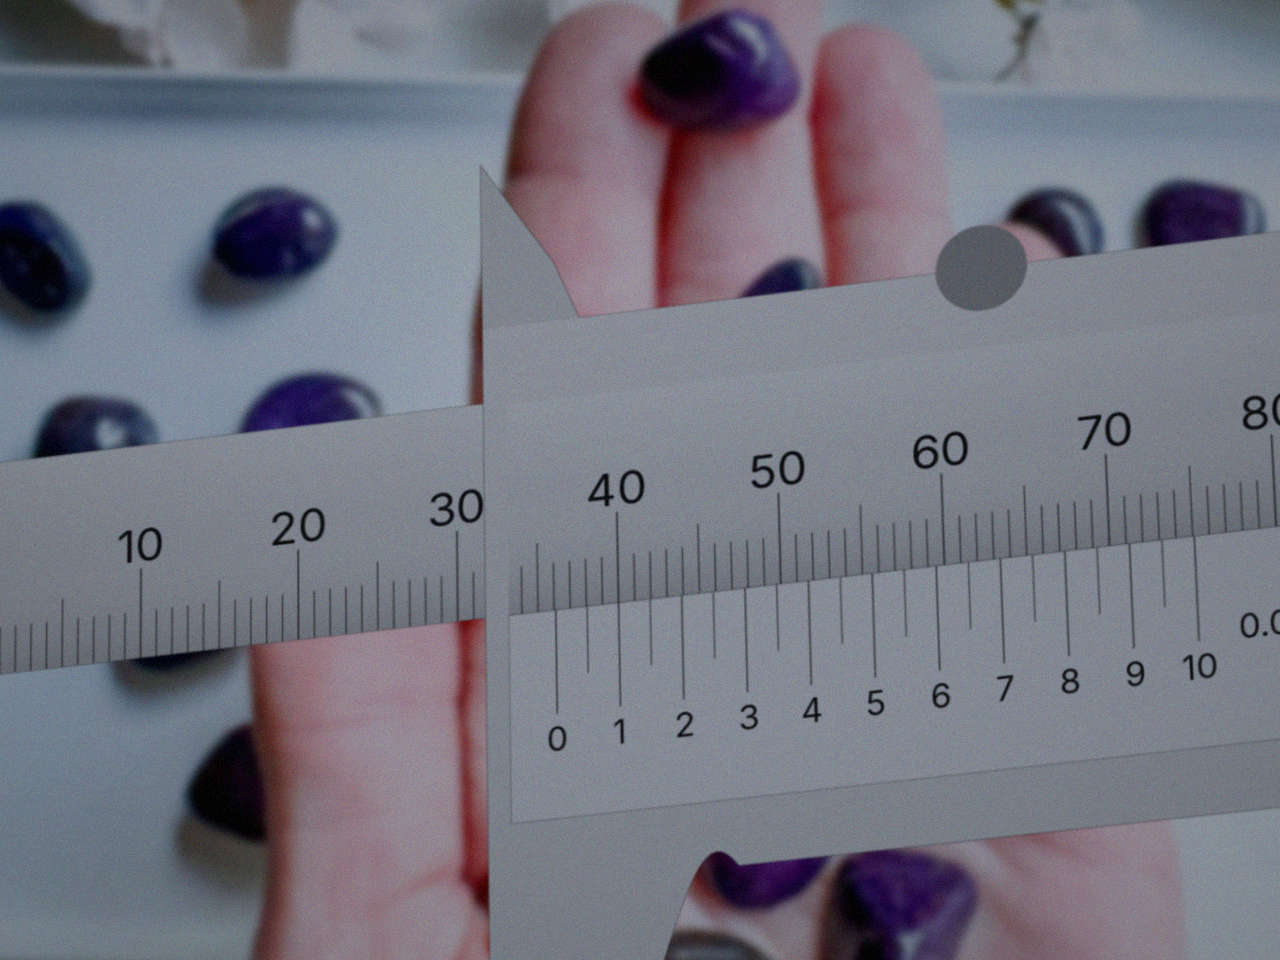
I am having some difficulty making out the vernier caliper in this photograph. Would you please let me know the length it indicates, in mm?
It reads 36.1 mm
